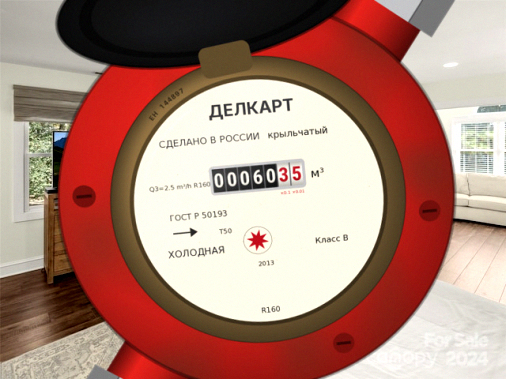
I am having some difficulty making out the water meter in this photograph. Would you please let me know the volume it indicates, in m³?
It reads 60.35 m³
